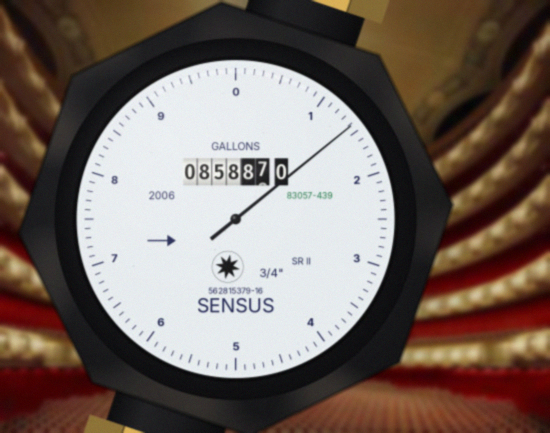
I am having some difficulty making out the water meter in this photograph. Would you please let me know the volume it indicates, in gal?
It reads 858871.4 gal
